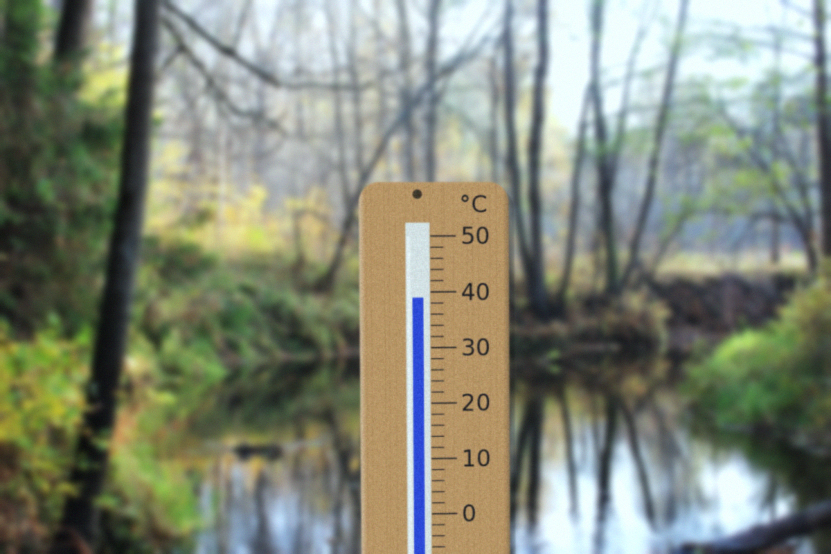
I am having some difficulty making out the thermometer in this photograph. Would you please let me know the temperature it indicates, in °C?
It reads 39 °C
